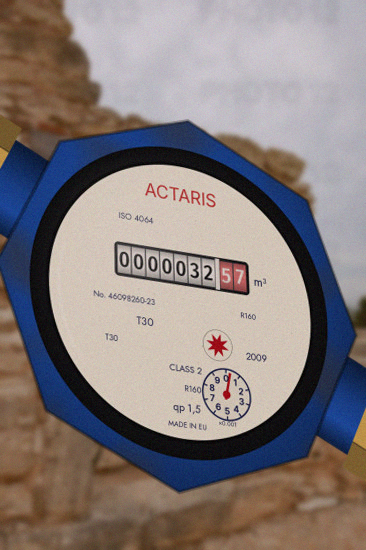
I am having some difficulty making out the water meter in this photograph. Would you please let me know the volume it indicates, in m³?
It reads 32.570 m³
